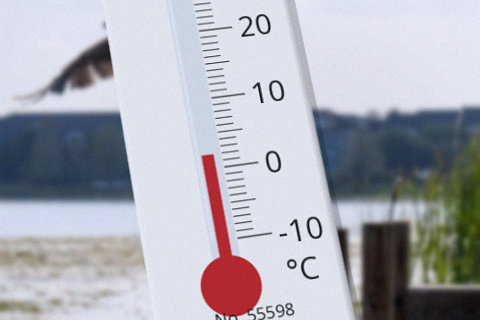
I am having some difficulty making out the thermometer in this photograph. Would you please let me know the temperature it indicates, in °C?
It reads 2 °C
